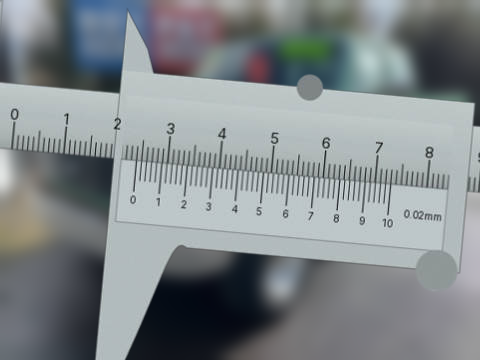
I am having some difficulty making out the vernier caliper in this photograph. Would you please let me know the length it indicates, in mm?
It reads 24.0 mm
